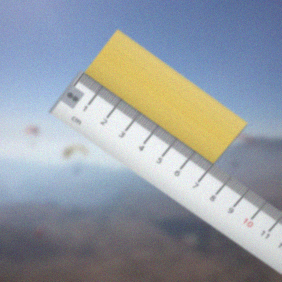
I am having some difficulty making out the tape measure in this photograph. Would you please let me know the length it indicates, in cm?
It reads 7 cm
